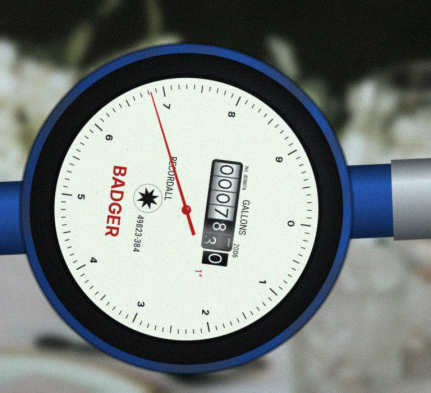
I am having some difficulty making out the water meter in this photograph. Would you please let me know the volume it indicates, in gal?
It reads 7826.8 gal
